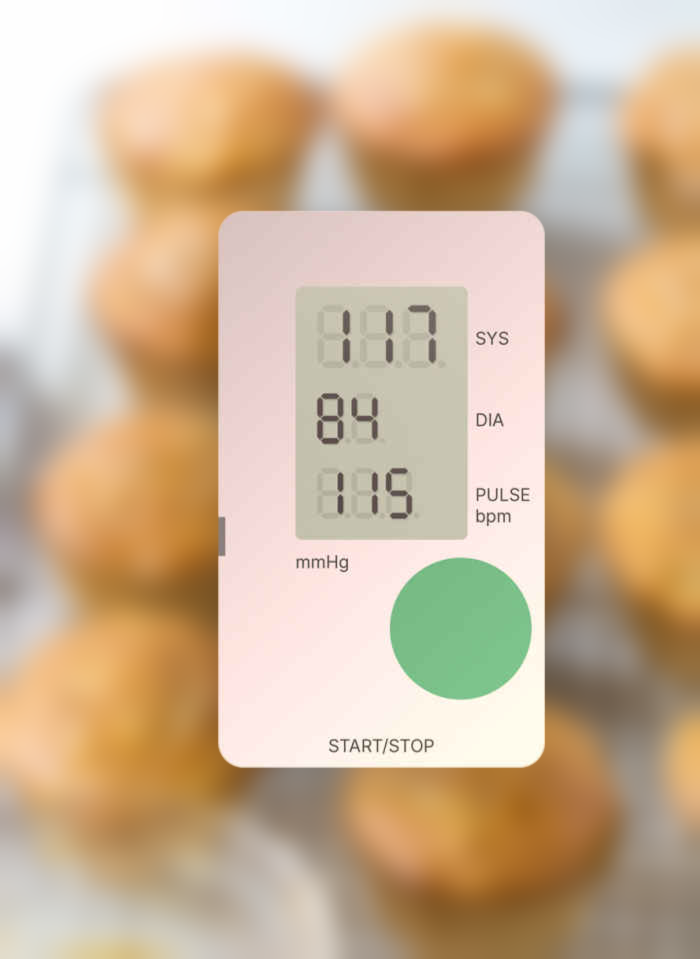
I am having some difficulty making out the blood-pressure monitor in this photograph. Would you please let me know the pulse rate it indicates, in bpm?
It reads 115 bpm
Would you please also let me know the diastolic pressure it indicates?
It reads 84 mmHg
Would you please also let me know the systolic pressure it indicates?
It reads 117 mmHg
